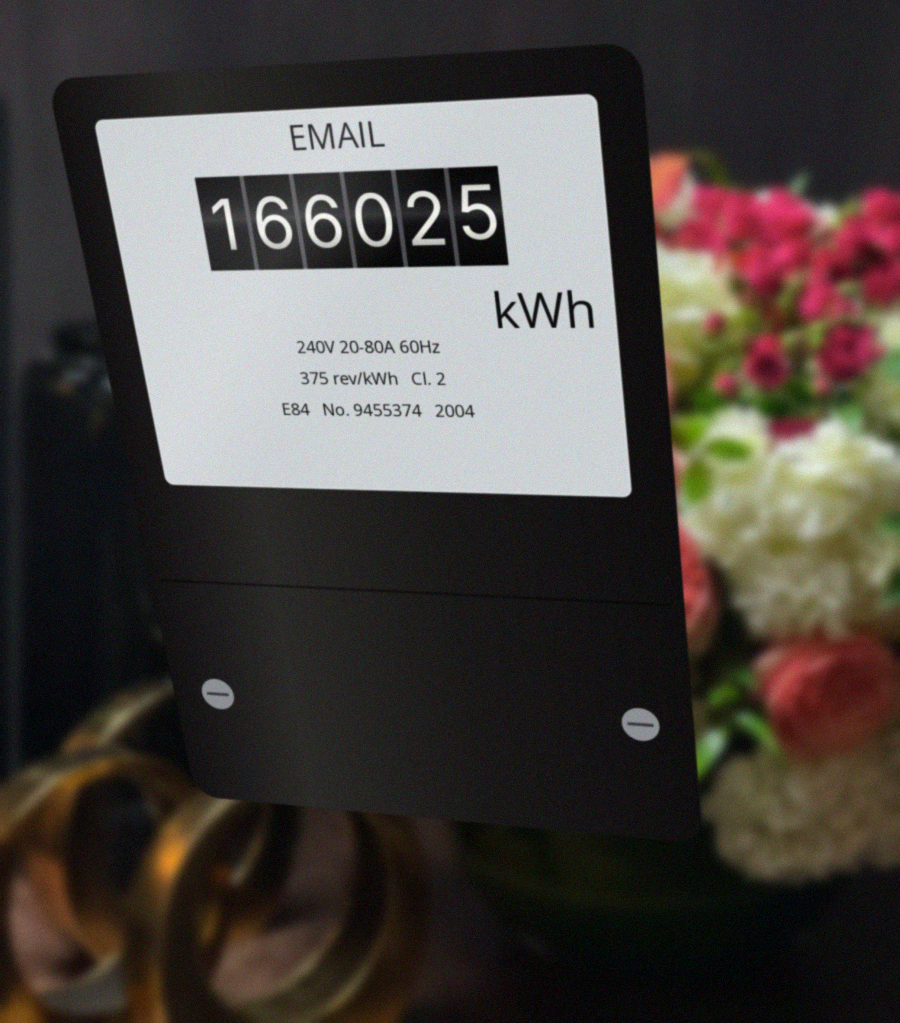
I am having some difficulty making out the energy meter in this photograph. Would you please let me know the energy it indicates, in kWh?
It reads 166025 kWh
